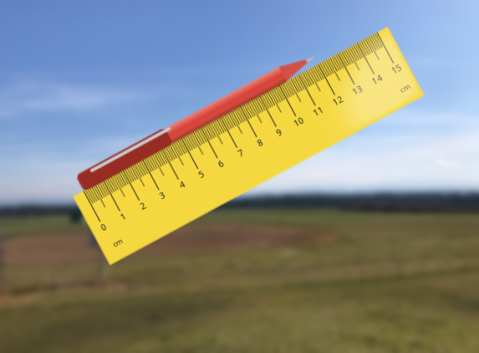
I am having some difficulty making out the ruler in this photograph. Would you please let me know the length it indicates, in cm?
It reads 12 cm
